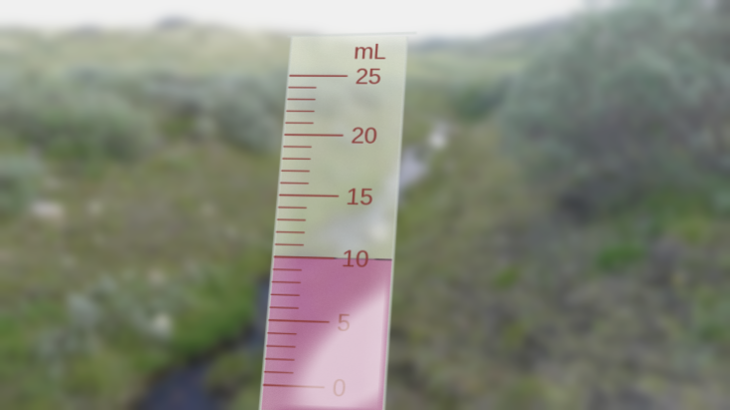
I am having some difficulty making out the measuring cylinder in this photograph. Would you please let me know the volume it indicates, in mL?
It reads 10 mL
